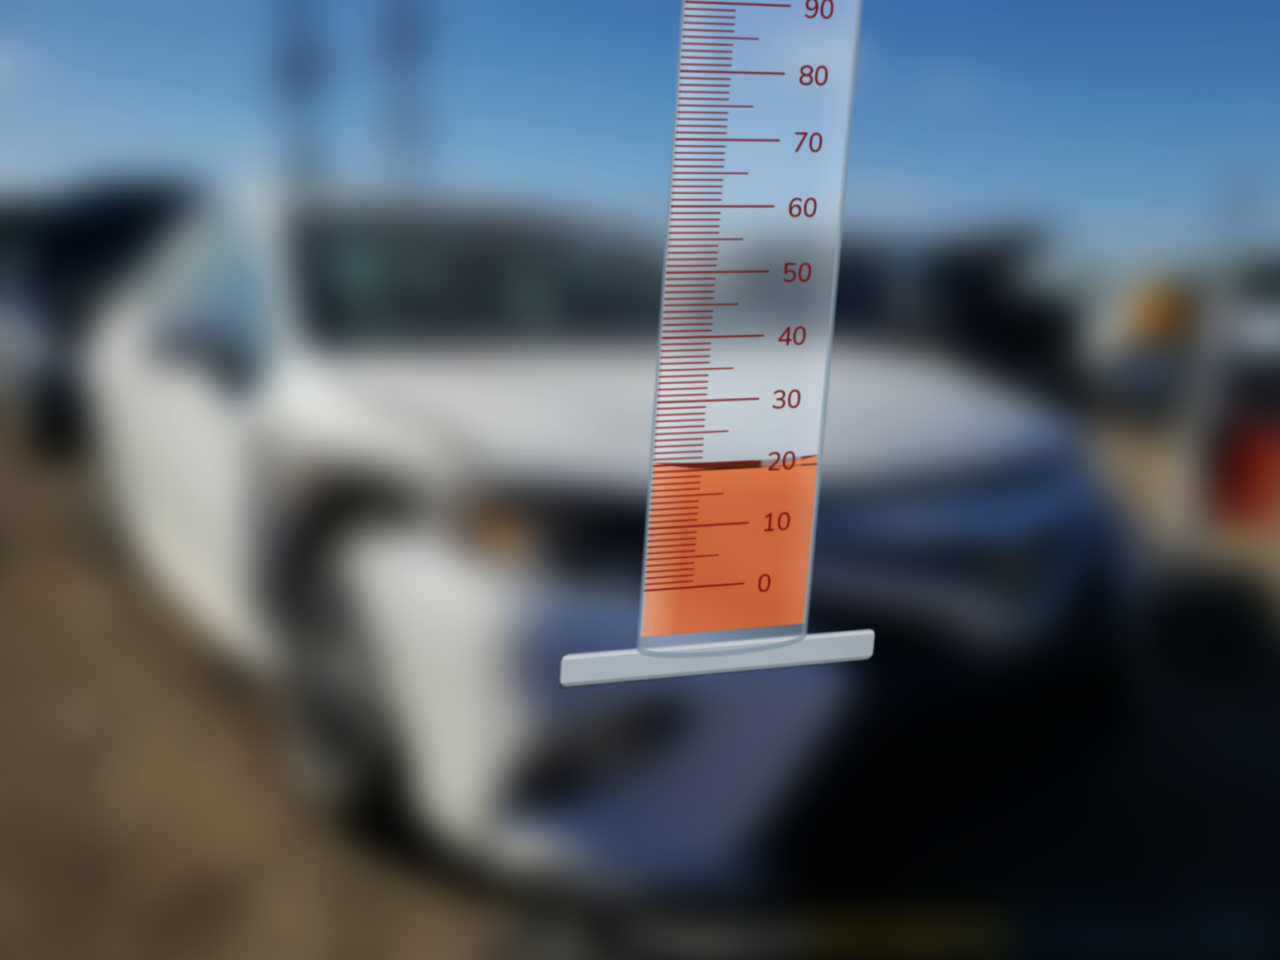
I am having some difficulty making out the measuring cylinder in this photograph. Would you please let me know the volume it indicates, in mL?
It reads 19 mL
